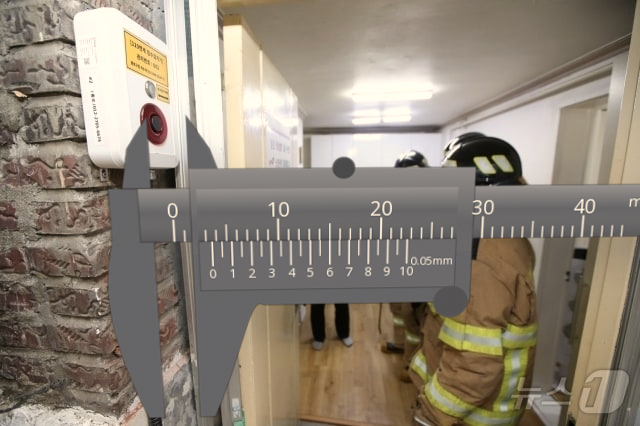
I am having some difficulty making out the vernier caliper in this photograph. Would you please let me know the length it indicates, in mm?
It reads 3.6 mm
